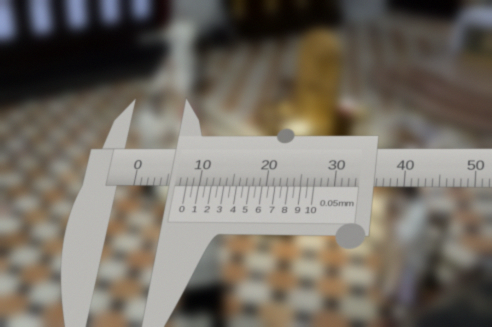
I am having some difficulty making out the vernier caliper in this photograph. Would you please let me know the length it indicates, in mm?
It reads 8.0 mm
